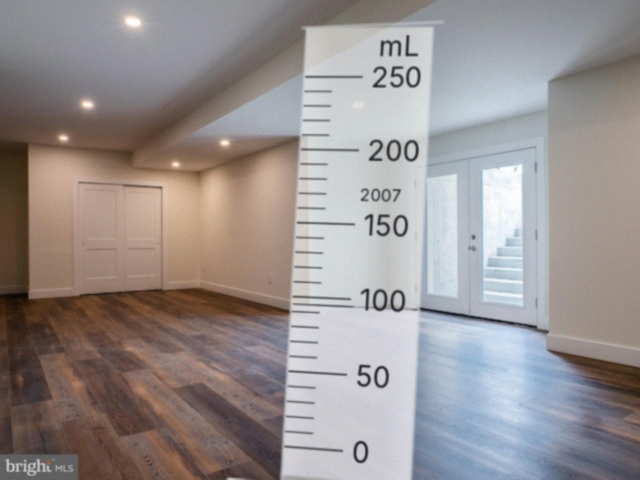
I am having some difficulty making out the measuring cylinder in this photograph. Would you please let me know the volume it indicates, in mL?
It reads 95 mL
